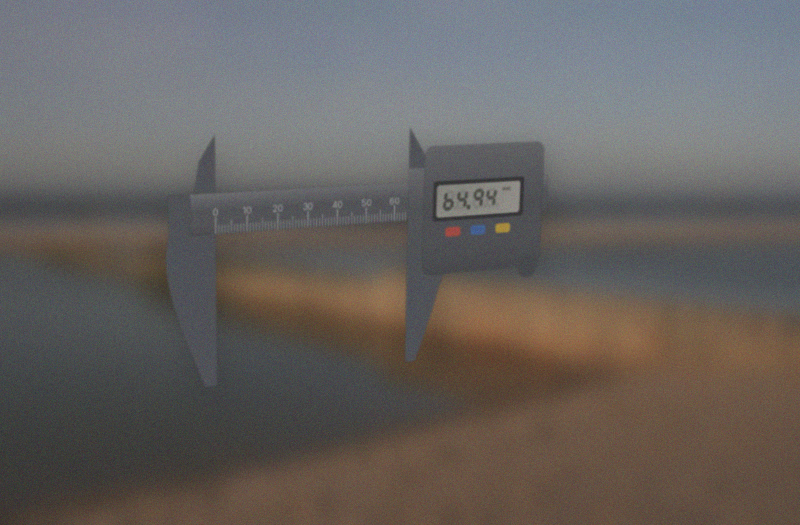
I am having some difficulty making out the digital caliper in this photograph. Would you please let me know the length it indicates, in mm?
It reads 64.94 mm
